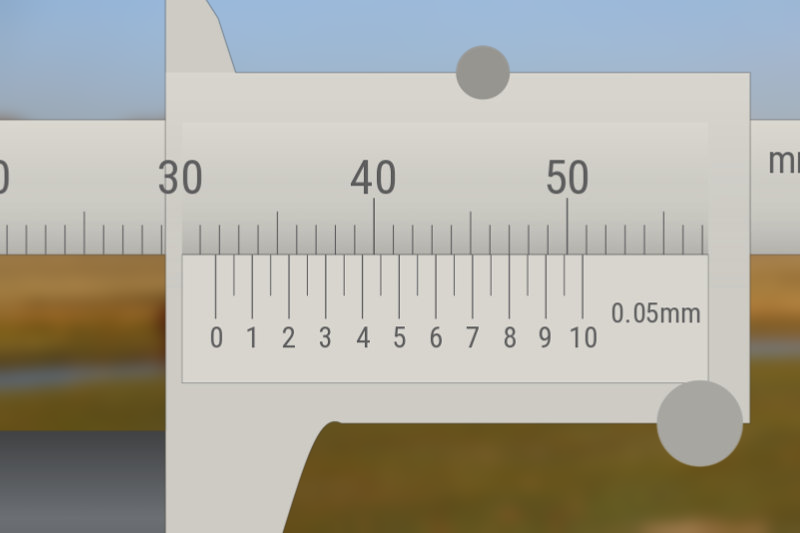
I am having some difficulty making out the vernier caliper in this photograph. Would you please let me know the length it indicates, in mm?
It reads 31.8 mm
